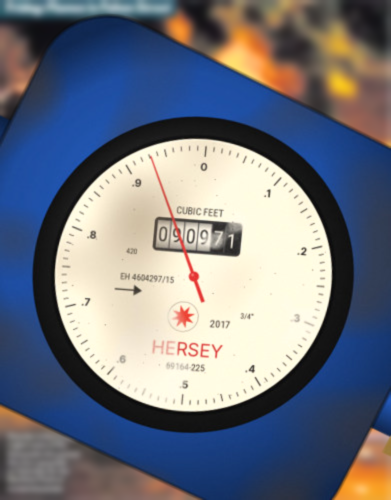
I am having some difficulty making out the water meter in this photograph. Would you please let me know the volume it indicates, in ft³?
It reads 90970.93 ft³
